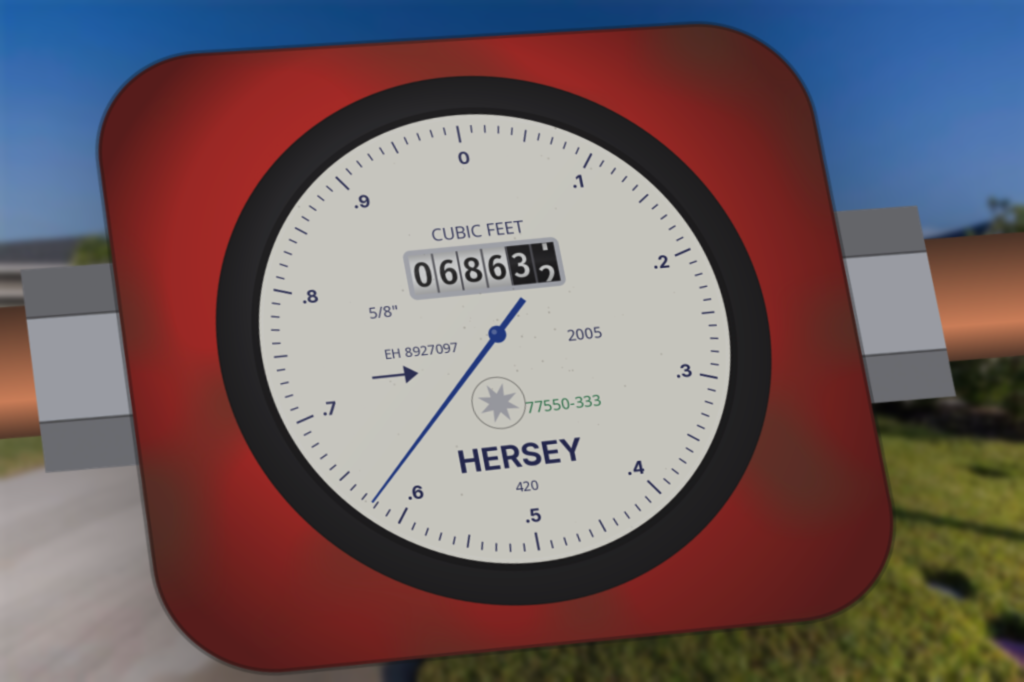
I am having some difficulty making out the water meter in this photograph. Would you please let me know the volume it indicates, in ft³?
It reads 68631.62 ft³
